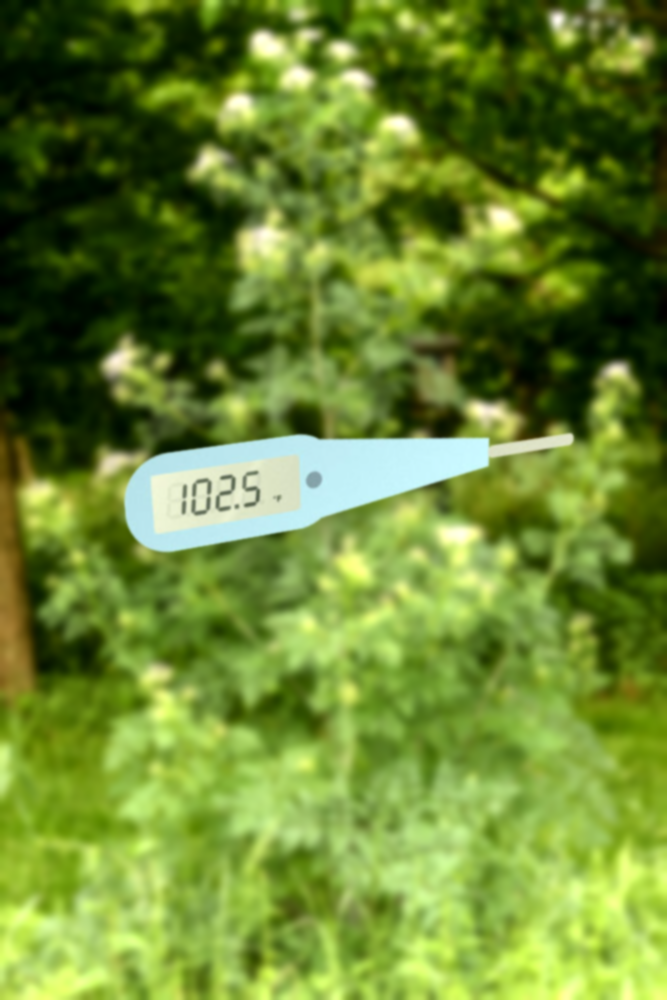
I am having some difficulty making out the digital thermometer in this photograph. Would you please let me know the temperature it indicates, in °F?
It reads 102.5 °F
